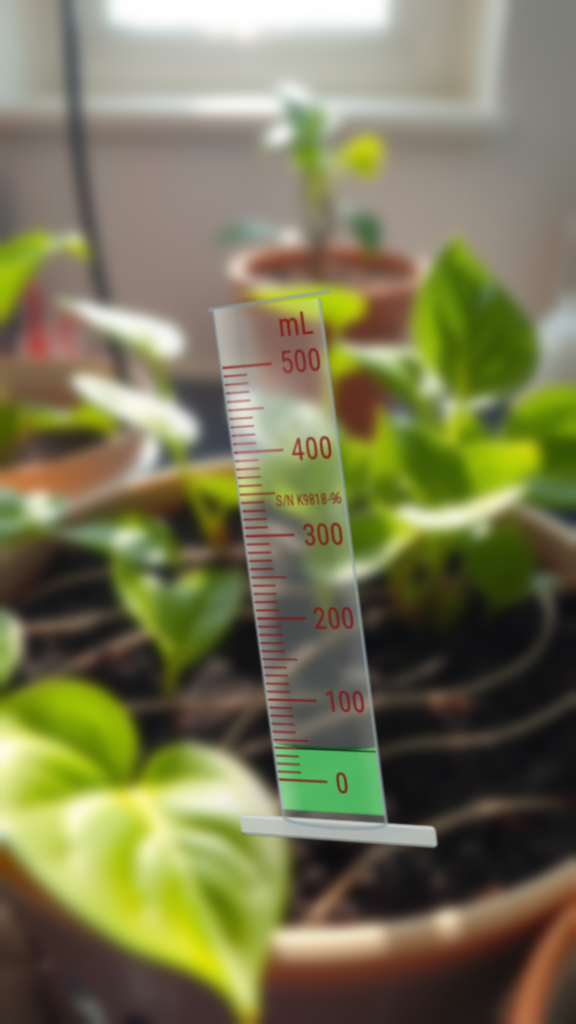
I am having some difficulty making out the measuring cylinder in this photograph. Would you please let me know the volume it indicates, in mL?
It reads 40 mL
